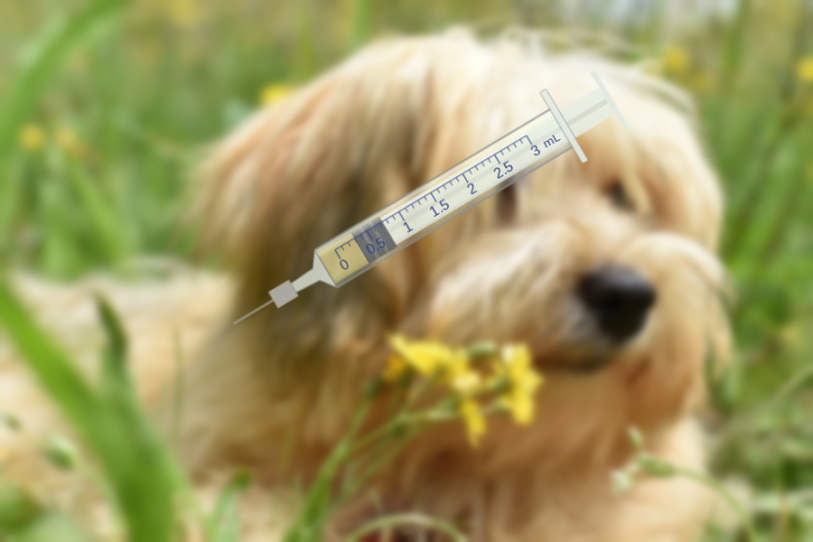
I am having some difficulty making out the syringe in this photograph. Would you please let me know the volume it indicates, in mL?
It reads 0.3 mL
